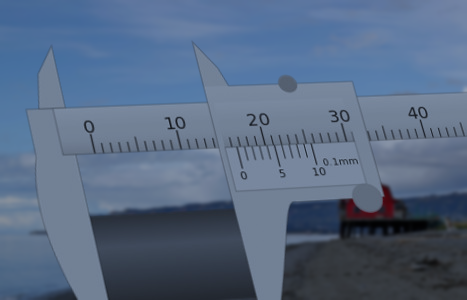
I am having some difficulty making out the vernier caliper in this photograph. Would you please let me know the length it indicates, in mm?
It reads 16.6 mm
